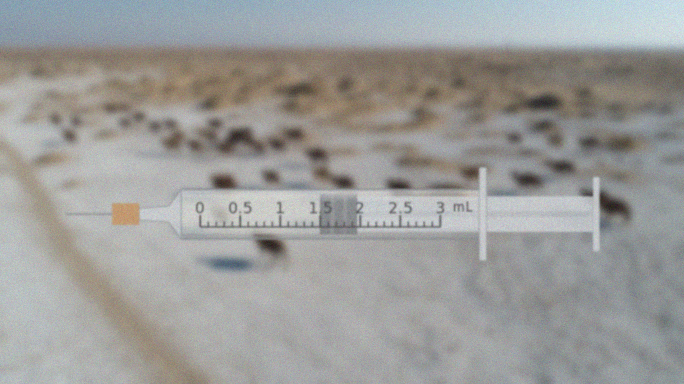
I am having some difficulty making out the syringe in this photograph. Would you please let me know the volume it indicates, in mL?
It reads 1.5 mL
